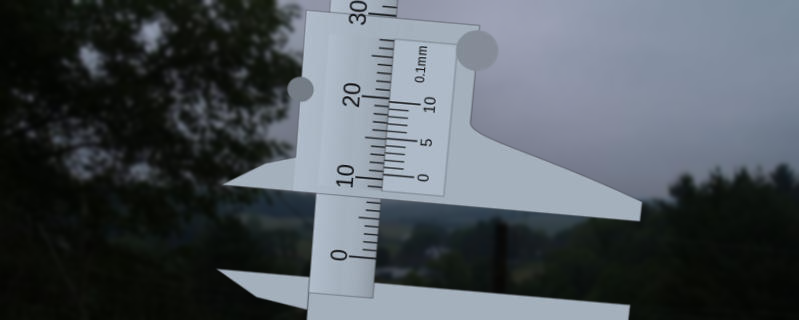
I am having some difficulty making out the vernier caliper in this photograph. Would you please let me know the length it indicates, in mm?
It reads 10.6 mm
